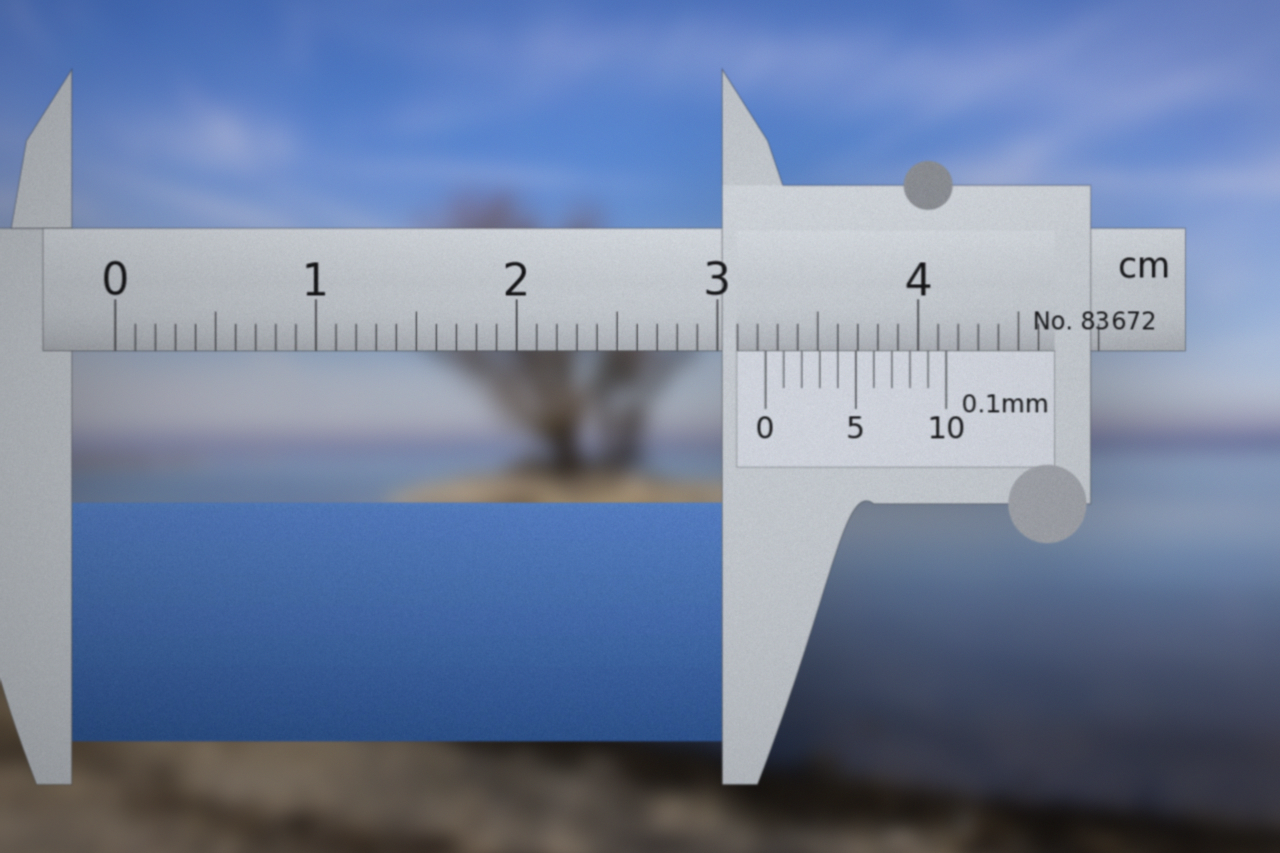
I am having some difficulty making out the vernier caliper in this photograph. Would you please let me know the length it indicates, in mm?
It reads 32.4 mm
